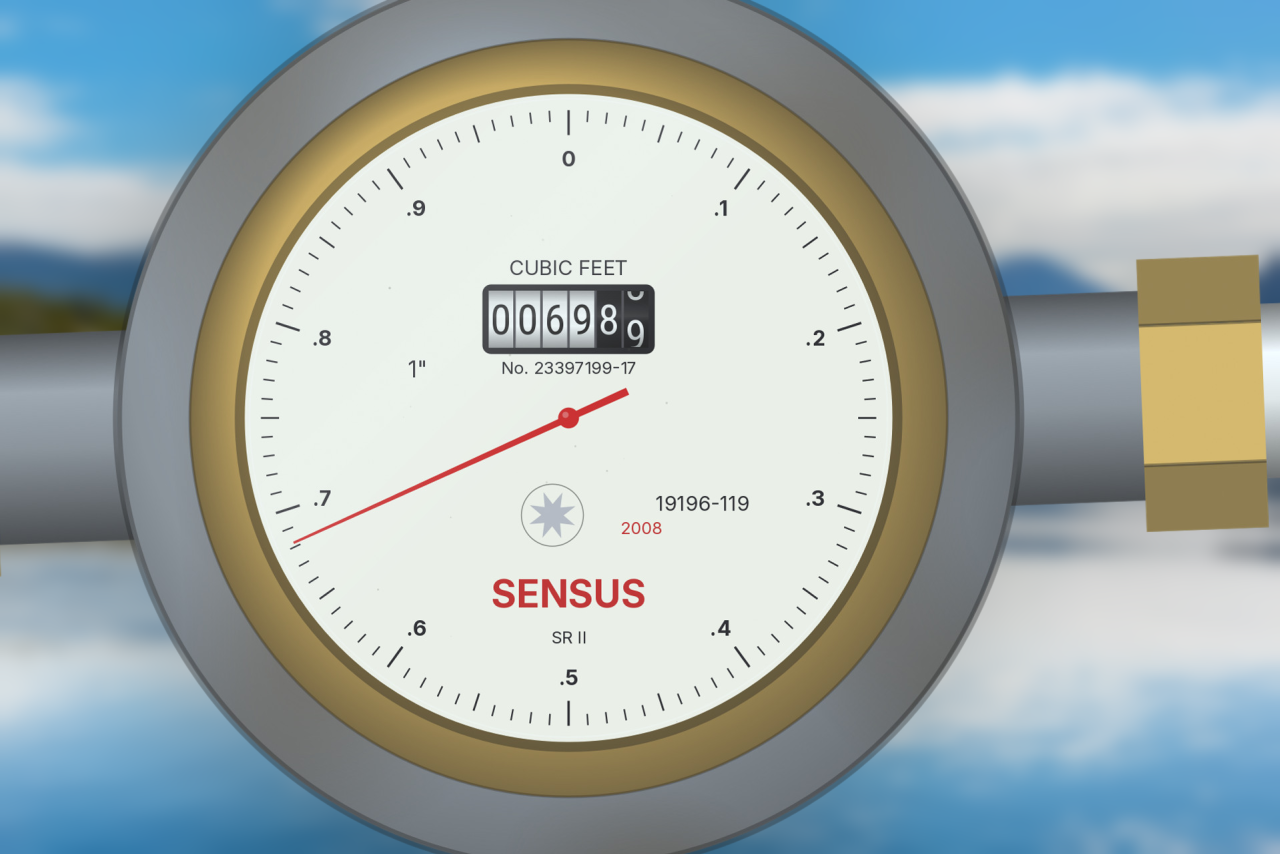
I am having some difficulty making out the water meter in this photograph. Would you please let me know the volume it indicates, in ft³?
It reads 6988.68 ft³
